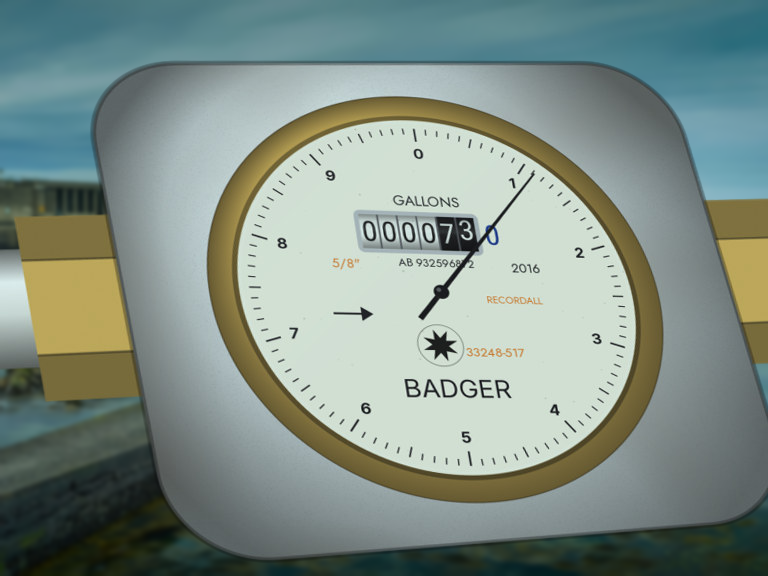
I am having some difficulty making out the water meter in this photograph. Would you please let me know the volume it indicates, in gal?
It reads 731.1 gal
